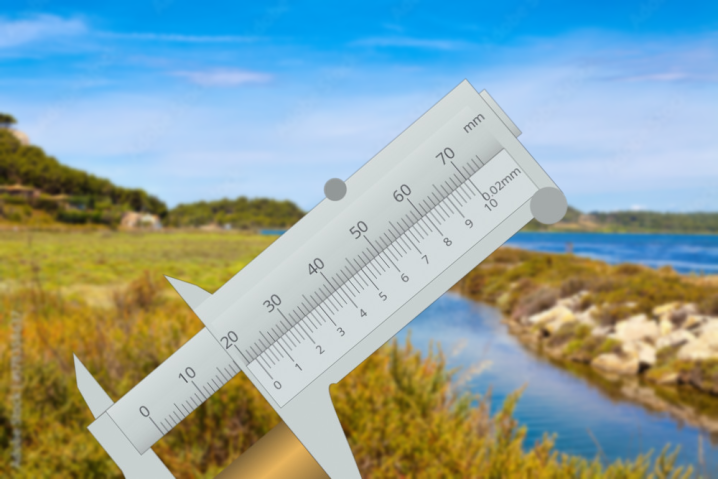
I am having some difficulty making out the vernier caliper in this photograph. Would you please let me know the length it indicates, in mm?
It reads 21.4 mm
